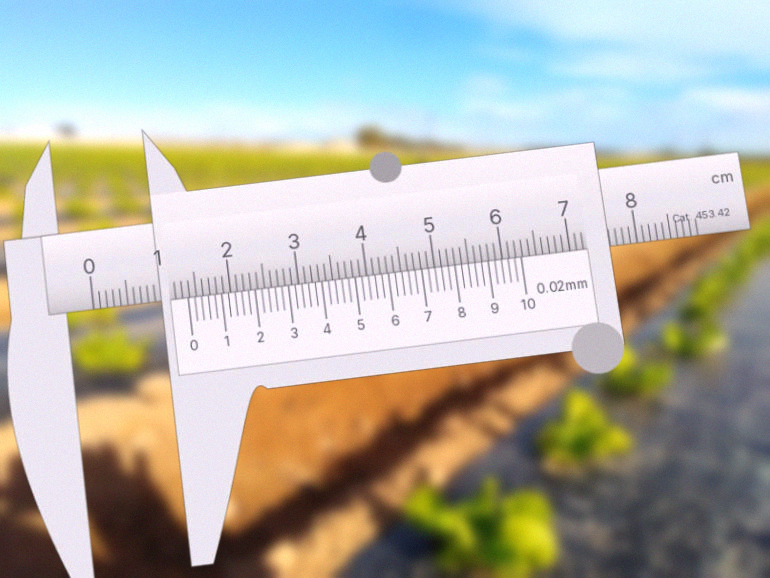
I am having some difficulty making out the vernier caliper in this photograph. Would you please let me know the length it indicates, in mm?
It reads 13.8 mm
